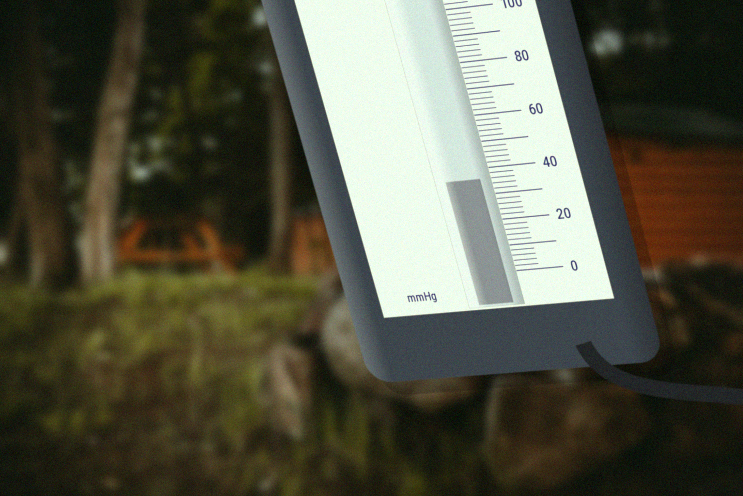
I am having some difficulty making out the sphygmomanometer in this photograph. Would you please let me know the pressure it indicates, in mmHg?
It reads 36 mmHg
